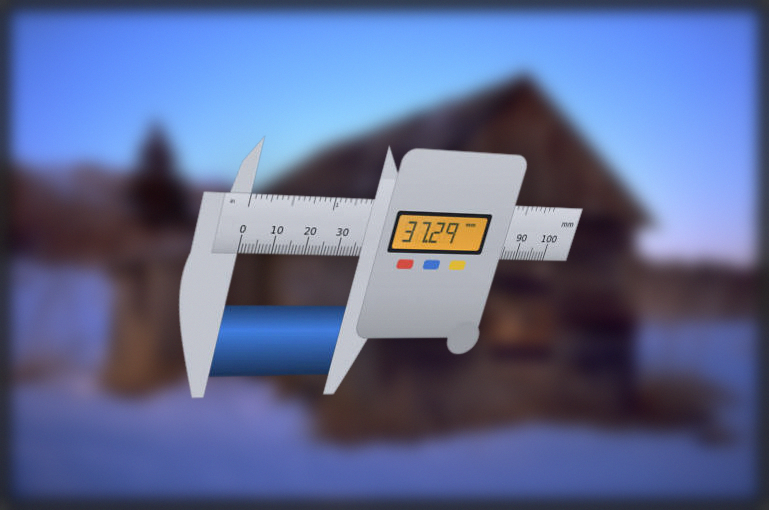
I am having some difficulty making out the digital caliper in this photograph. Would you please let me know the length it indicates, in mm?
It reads 37.29 mm
